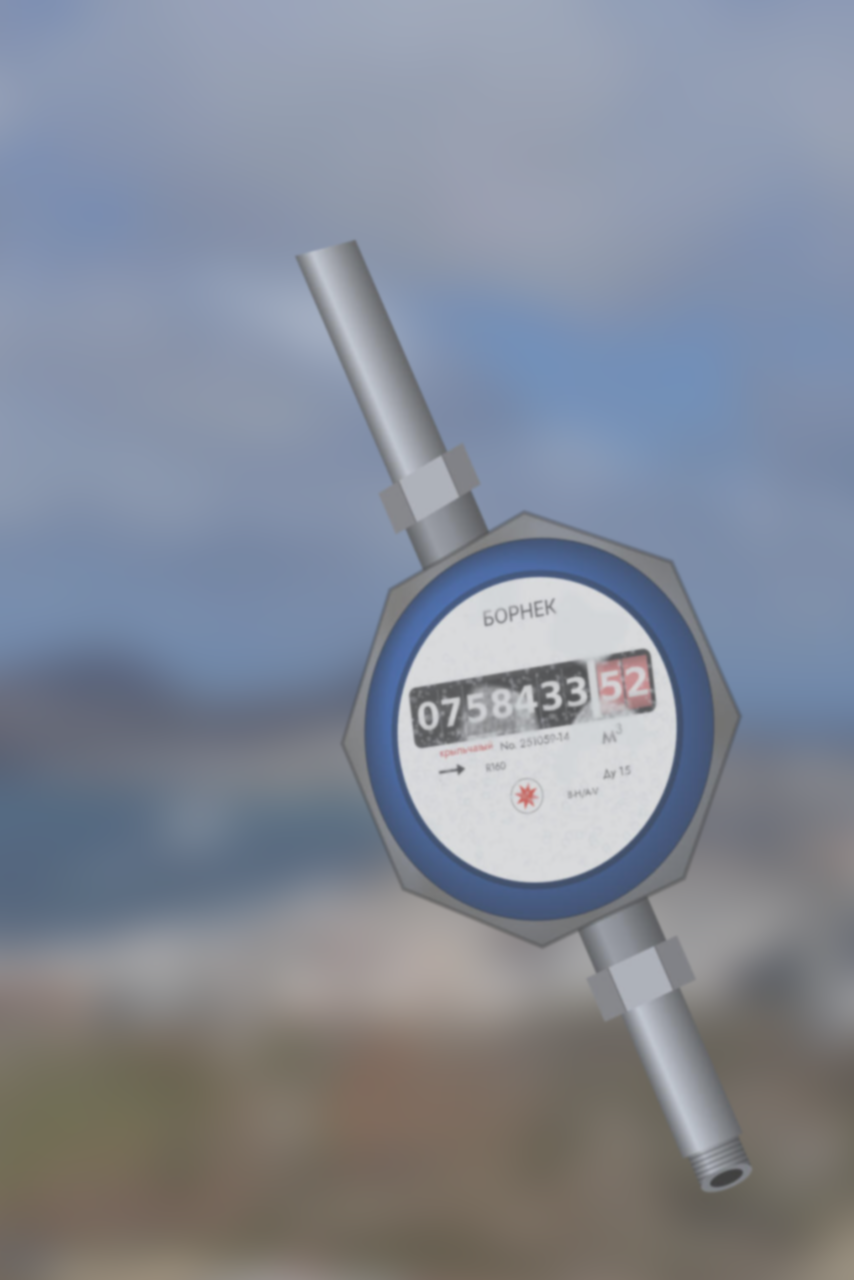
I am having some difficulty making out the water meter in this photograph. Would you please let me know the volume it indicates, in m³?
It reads 758433.52 m³
